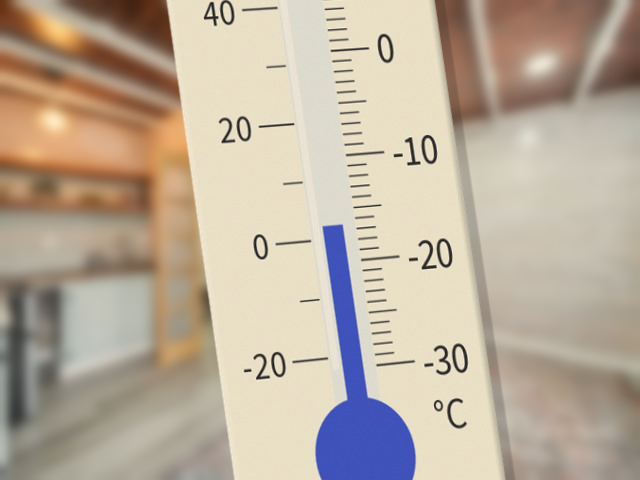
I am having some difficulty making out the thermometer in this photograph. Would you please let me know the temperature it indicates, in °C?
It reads -16.5 °C
